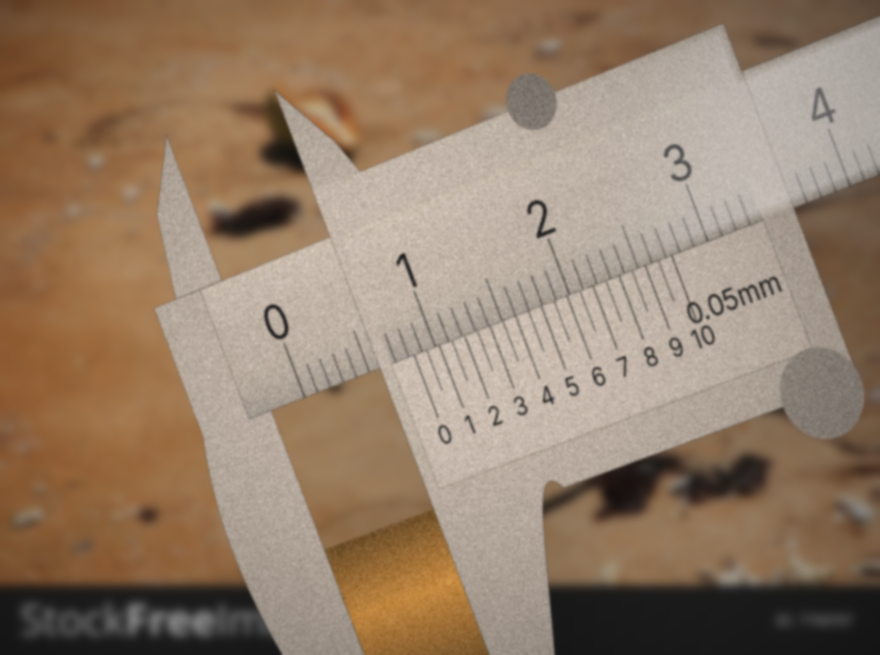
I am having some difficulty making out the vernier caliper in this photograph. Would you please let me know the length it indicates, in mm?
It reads 8.4 mm
